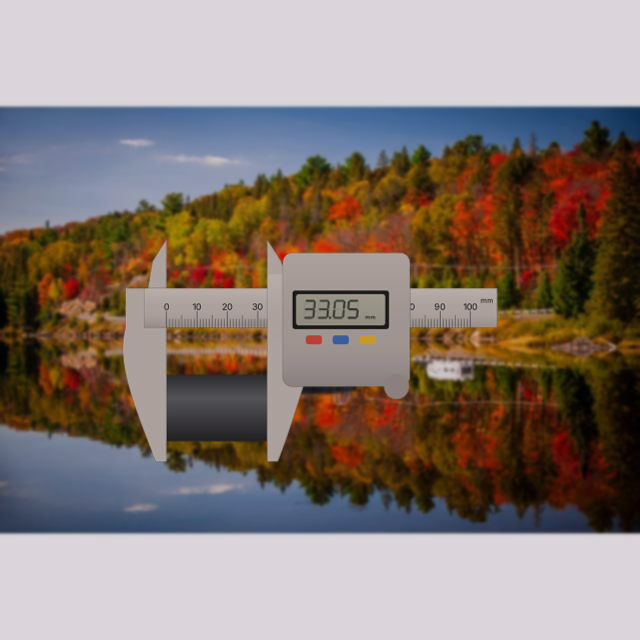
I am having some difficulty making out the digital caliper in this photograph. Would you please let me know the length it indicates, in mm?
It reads 33.05 mm
